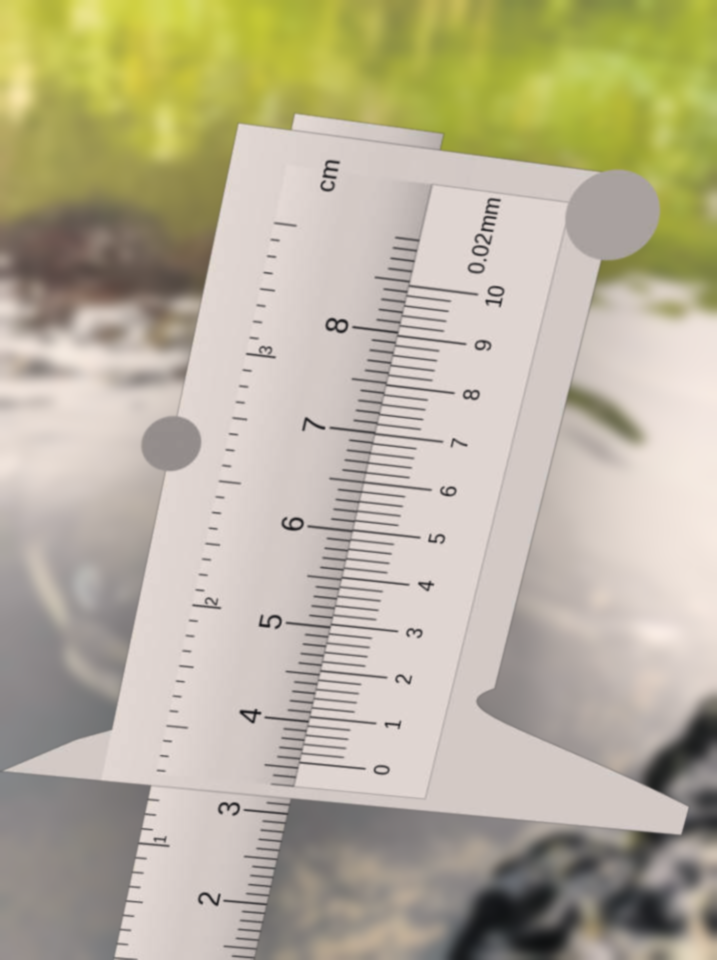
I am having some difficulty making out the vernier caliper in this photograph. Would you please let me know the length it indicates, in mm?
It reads 35.6 mm
